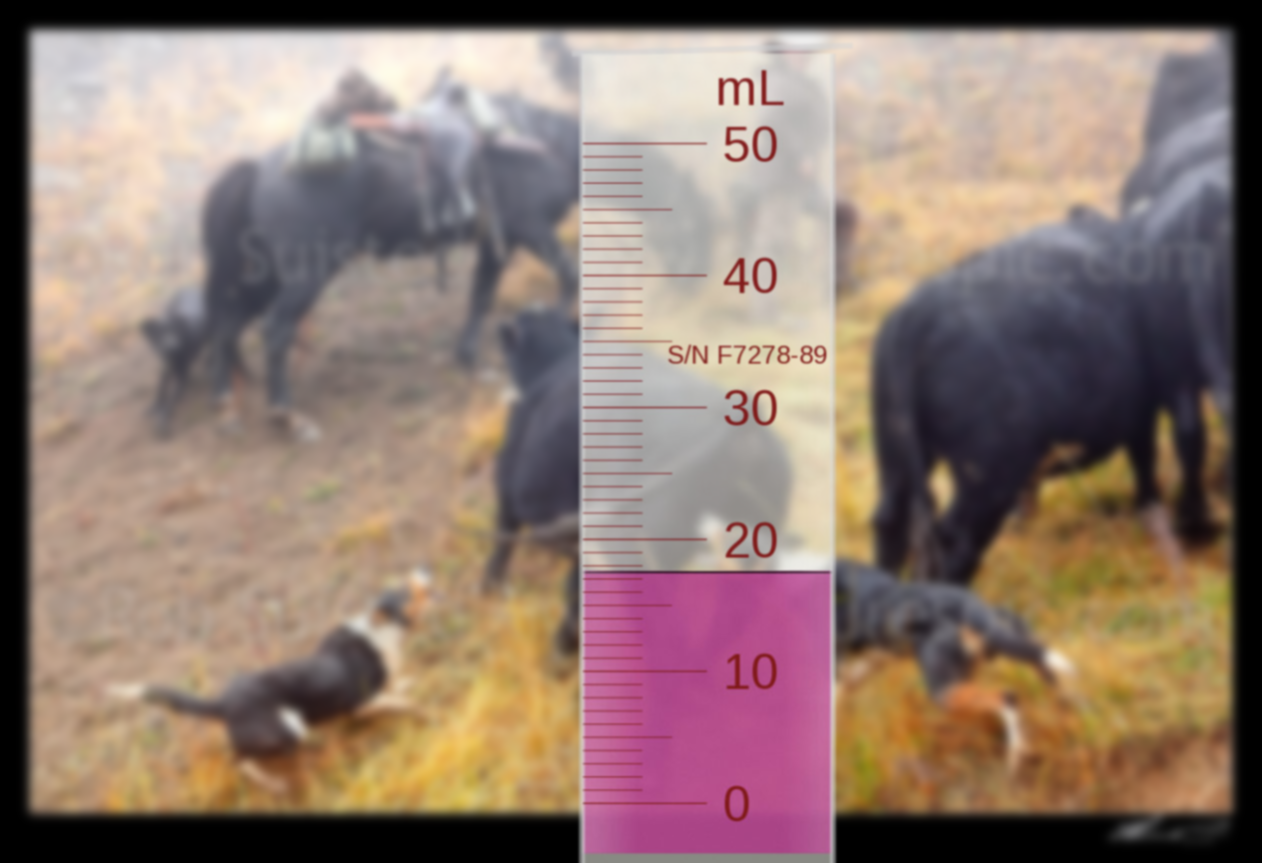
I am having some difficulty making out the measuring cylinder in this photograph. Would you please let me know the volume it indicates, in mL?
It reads 17.5 mL
